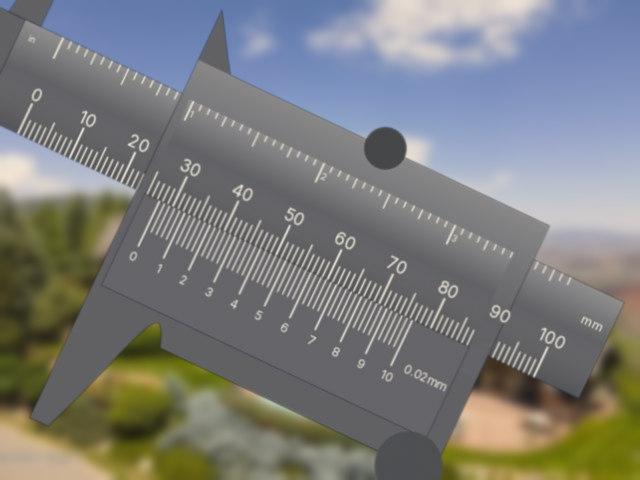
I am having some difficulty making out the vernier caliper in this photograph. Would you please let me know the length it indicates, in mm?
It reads 27.5 mm
